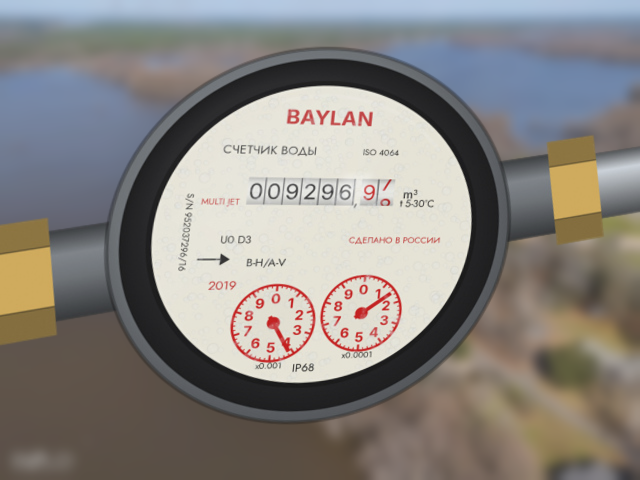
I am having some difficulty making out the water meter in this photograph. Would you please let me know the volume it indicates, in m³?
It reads 9296.9741 m³
